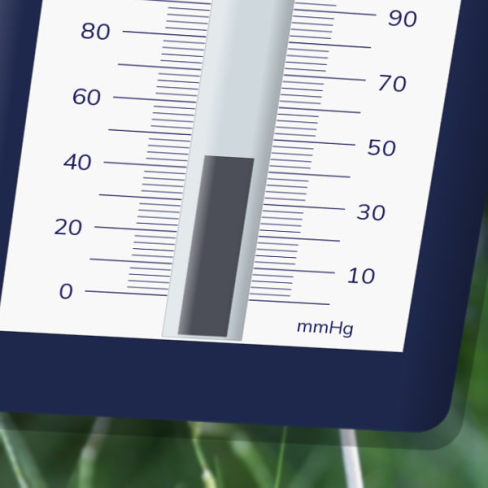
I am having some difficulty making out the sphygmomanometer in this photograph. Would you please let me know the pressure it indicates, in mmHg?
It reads 44 mmHg
